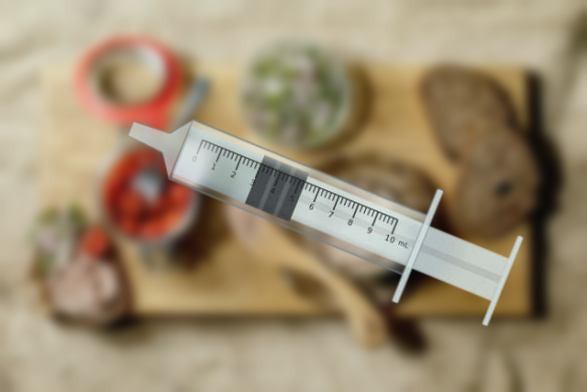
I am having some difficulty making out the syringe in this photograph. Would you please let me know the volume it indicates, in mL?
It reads 3 mL
